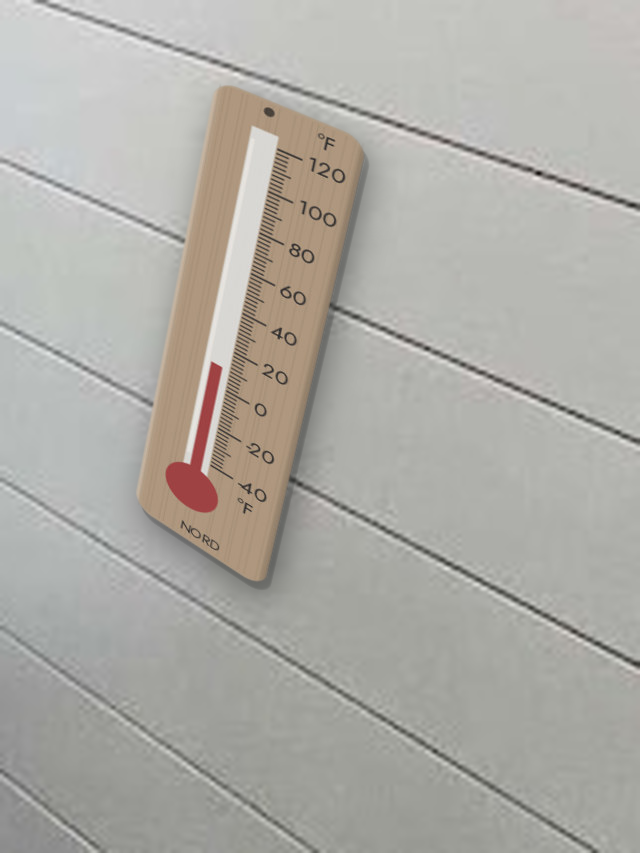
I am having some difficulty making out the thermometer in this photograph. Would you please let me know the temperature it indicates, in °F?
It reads 10 °F
